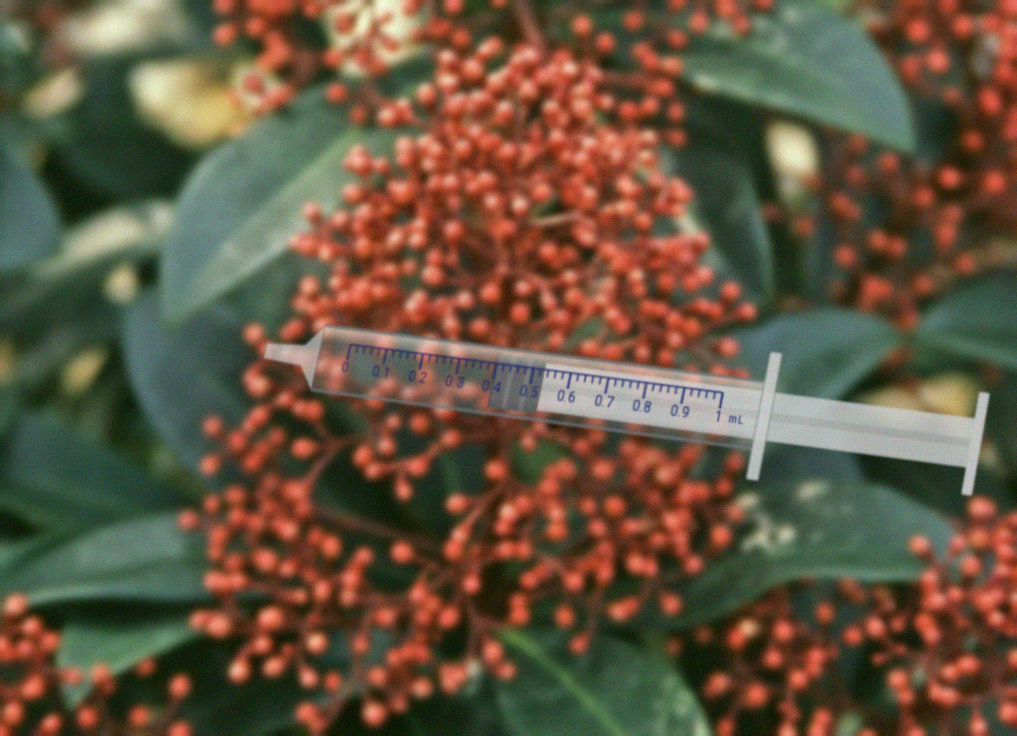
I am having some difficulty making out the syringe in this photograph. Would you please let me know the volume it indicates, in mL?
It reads 0.4 mL
